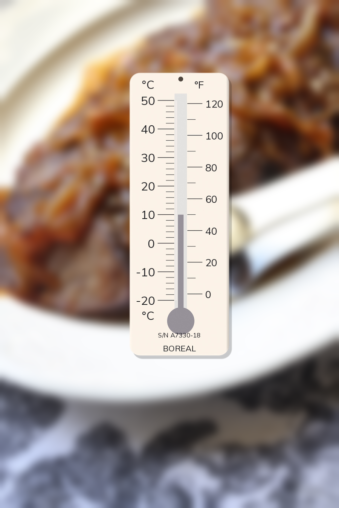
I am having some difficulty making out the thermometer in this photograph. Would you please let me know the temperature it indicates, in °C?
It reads 10 °C
